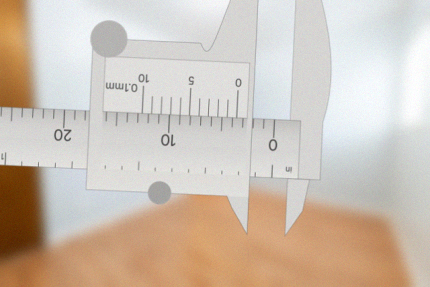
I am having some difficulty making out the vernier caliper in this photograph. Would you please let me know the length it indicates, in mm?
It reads 3.6 mm
